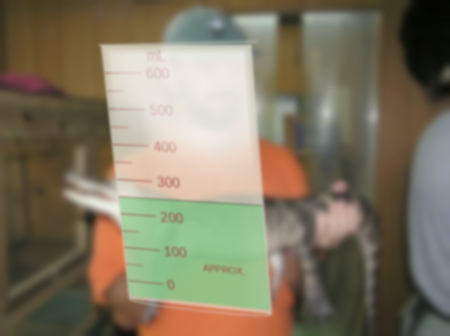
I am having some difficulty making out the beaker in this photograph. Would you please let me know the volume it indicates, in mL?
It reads 250 mL
